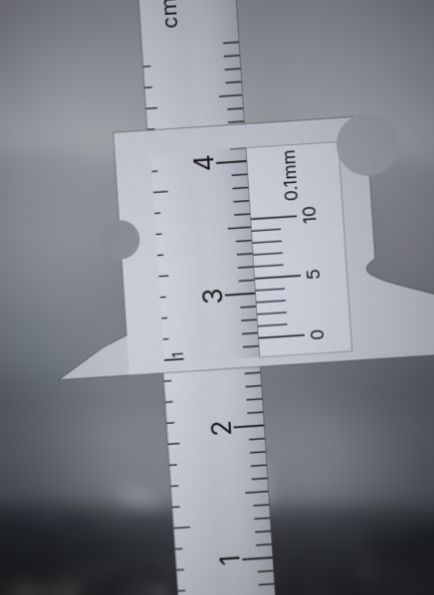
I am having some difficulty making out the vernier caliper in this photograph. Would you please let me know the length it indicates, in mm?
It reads 26.6 mm
